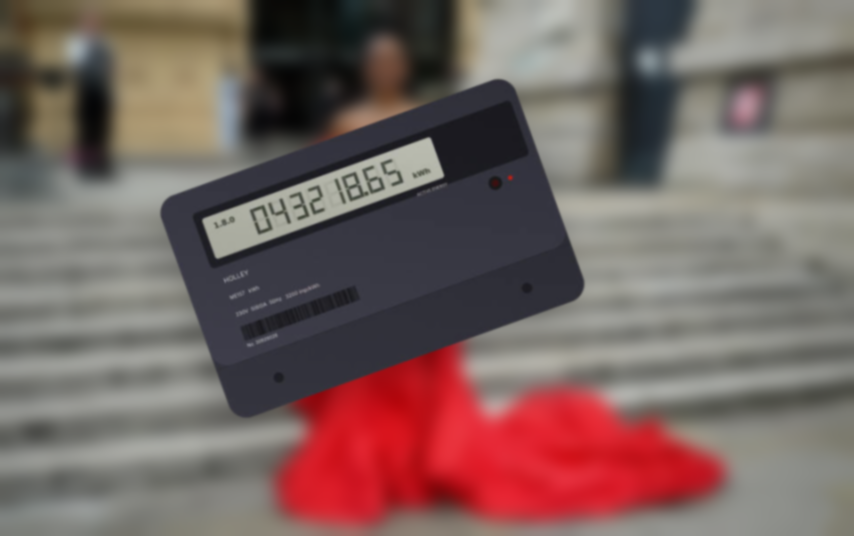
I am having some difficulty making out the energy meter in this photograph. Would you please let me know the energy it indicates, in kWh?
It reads 43218.65 kWh
